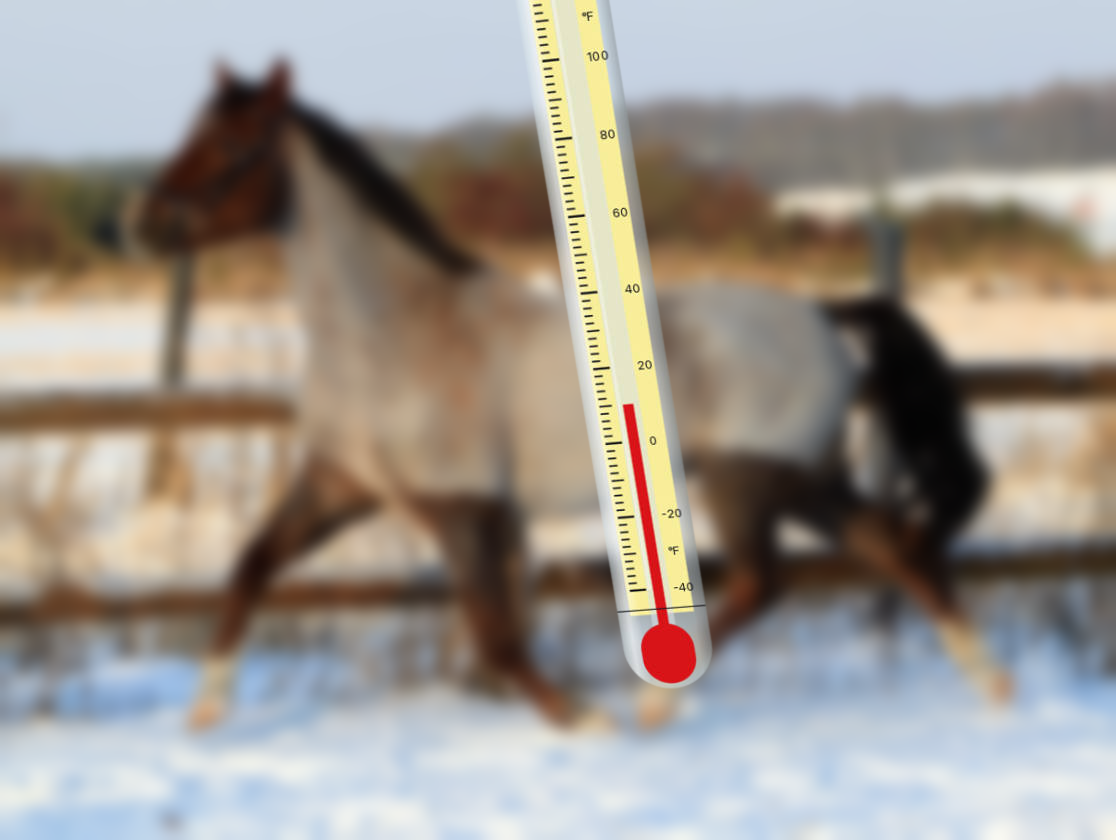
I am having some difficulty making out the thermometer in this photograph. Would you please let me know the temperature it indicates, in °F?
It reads 10 °F
